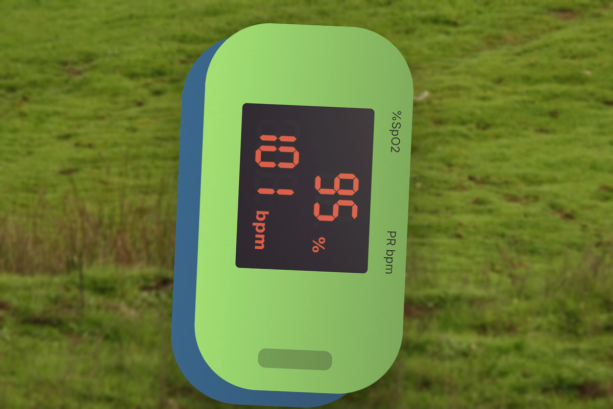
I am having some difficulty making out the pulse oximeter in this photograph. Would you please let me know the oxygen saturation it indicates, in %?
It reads 95 %
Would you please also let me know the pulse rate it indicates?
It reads 101 bpm
